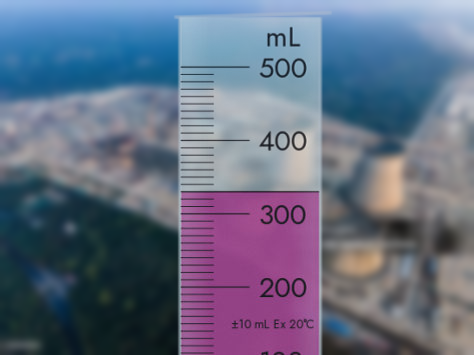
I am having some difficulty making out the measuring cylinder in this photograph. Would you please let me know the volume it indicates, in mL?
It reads 330 mL
